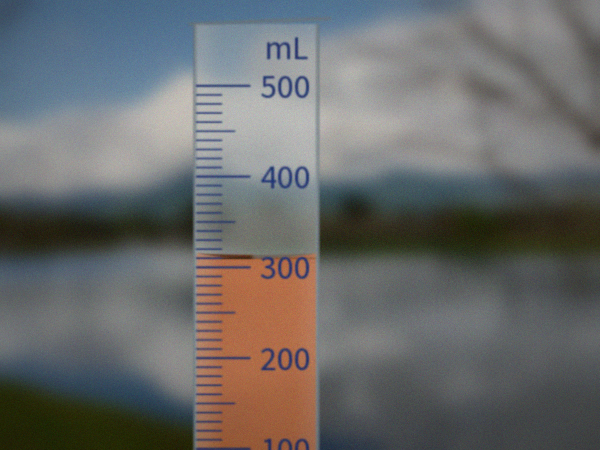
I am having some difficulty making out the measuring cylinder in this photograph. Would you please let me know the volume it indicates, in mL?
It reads 310 mL
